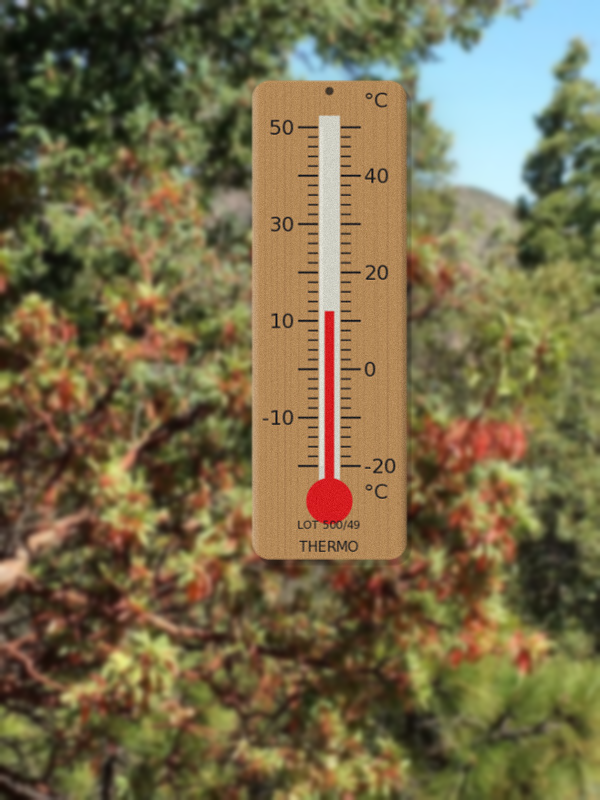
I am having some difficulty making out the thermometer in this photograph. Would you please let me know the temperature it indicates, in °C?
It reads 12 °C
